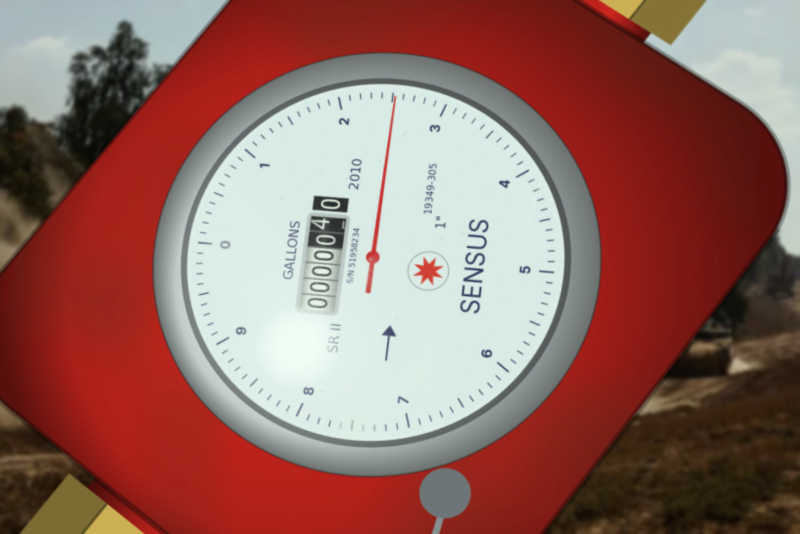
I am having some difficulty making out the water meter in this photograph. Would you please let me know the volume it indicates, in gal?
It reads 42.5 gal
